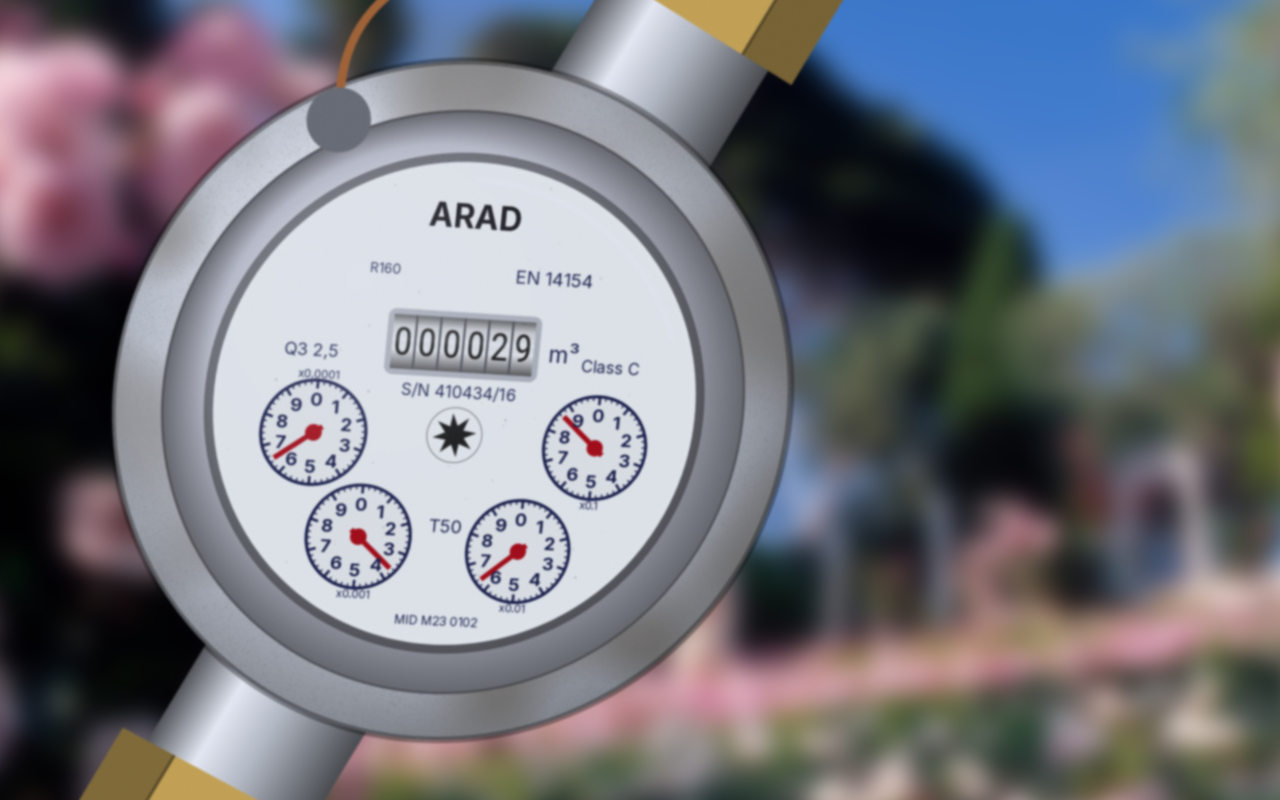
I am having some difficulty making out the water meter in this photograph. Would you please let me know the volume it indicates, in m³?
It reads 29.8636 m³
